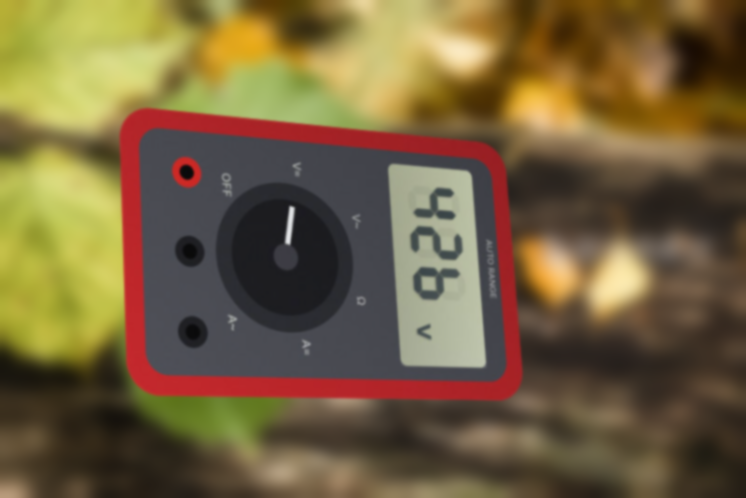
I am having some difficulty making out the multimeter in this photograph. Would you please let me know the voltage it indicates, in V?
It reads 426 V
